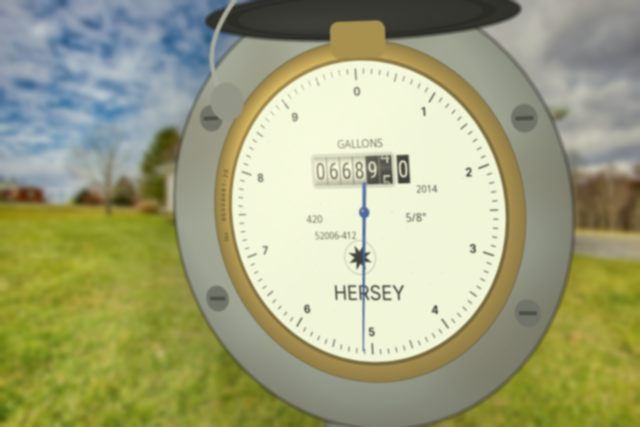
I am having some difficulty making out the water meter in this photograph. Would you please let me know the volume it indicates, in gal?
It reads 668945.1 gal
